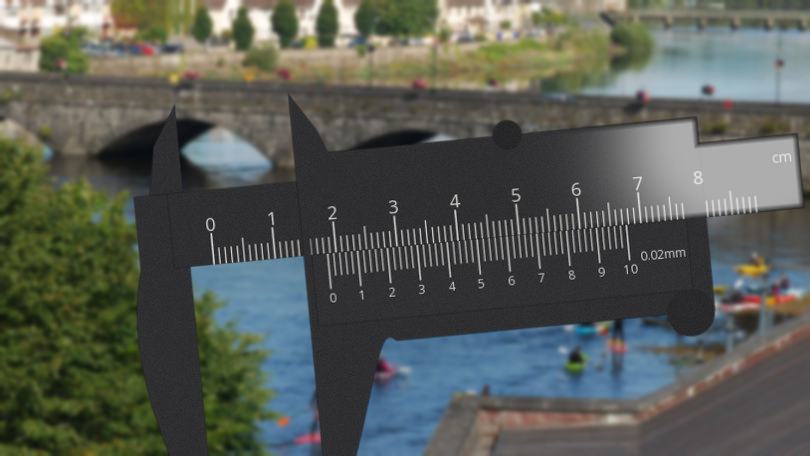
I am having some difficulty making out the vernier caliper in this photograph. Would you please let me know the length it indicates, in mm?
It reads 18.6 mm
